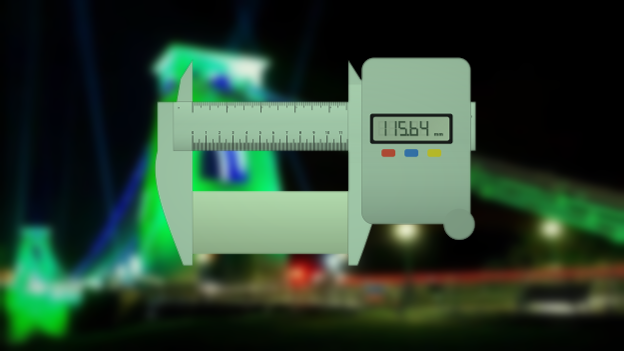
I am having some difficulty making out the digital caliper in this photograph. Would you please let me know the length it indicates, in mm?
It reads 115.64 mm
